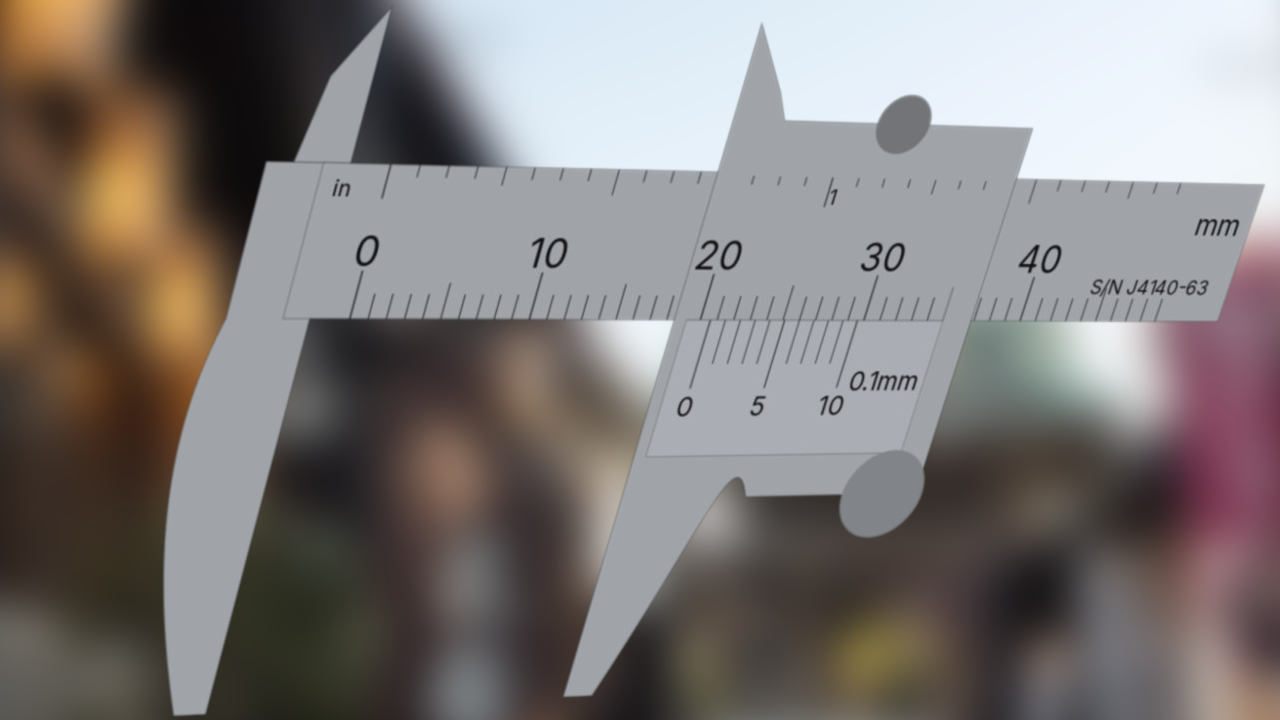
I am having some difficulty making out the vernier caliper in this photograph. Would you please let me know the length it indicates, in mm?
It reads 20.6 mm
